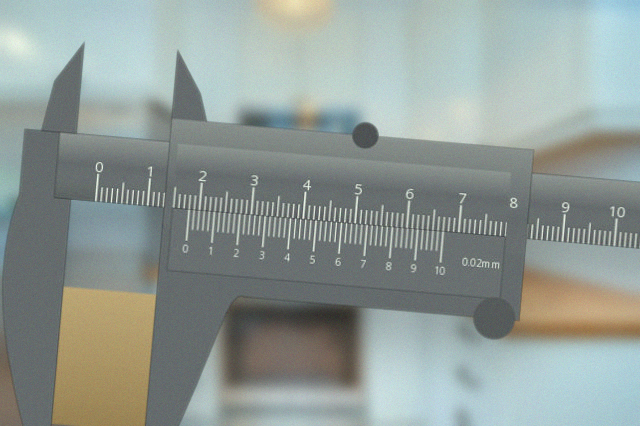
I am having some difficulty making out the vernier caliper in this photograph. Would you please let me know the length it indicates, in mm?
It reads 18.0 mm
